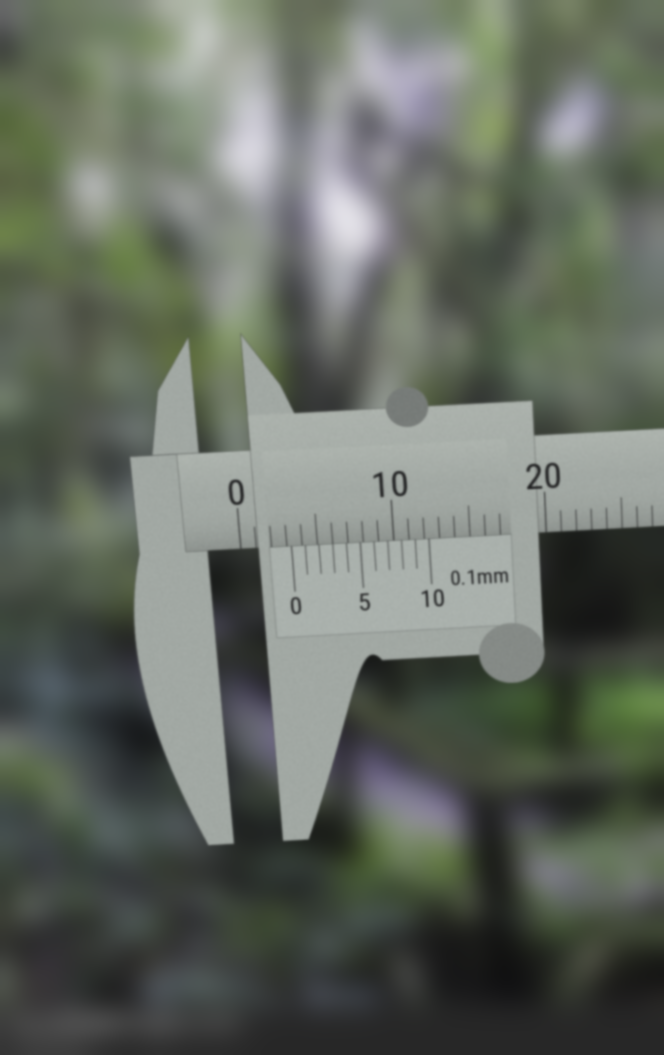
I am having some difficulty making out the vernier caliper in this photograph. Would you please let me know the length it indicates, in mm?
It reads 3.3 mm
